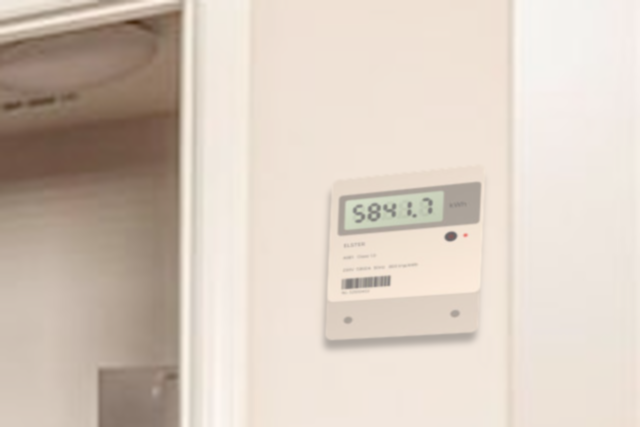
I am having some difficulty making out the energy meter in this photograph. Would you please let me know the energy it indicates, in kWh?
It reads 5841.7 kWh
